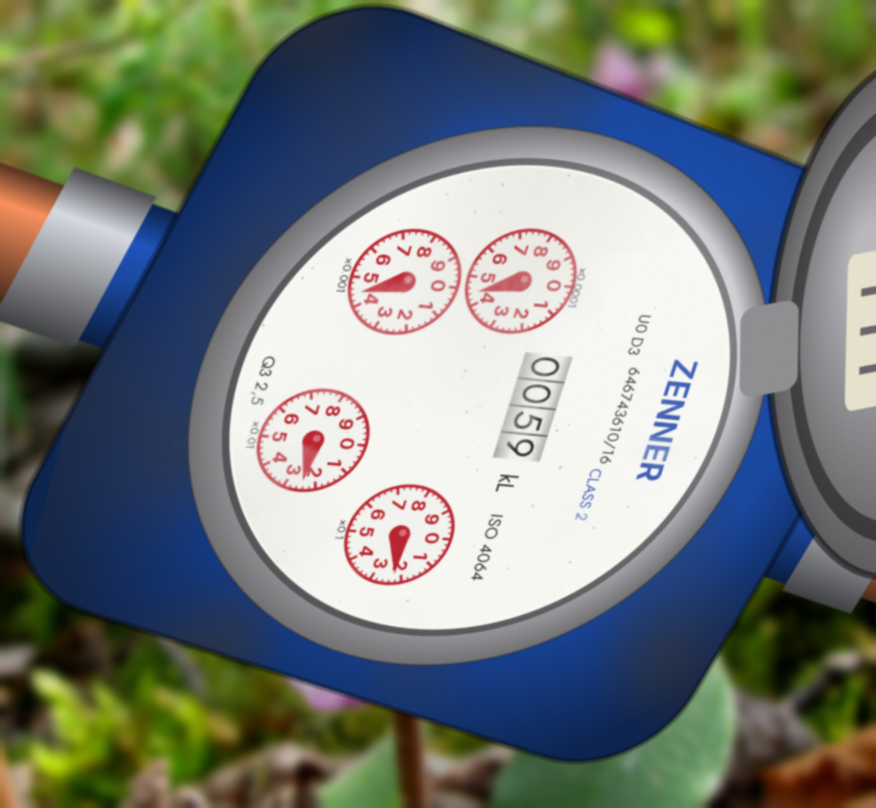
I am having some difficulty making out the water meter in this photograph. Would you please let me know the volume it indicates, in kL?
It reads 59.2244 kL
